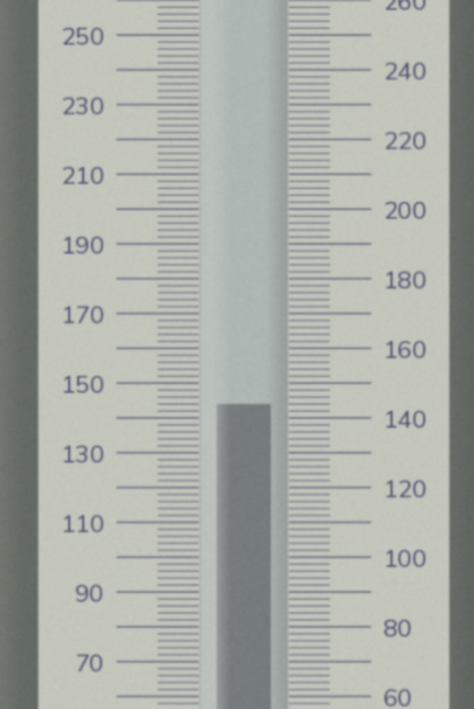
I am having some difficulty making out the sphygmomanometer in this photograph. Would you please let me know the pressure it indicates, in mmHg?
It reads 144 mmHg
